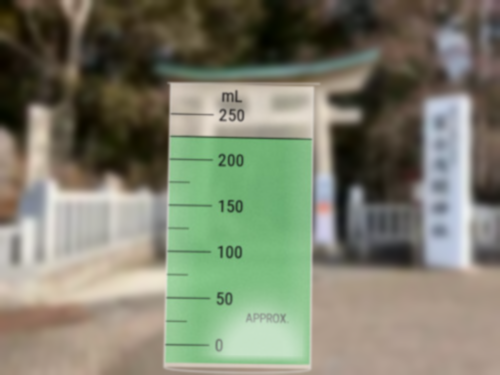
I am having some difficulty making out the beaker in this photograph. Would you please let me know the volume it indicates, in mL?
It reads 225 mL
